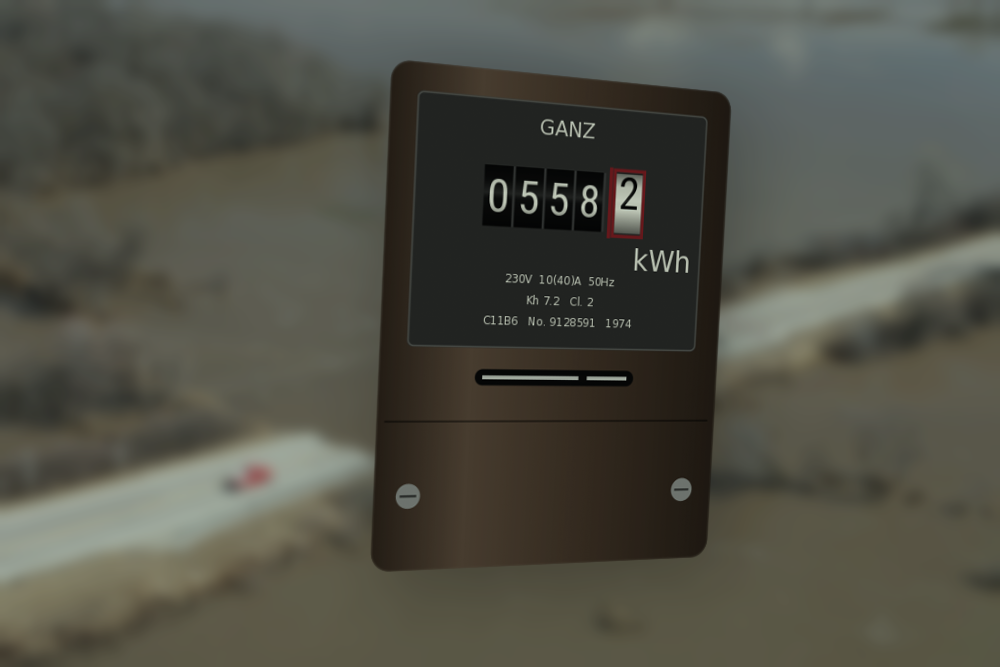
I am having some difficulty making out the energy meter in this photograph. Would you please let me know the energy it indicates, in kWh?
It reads 558.2 kWh
